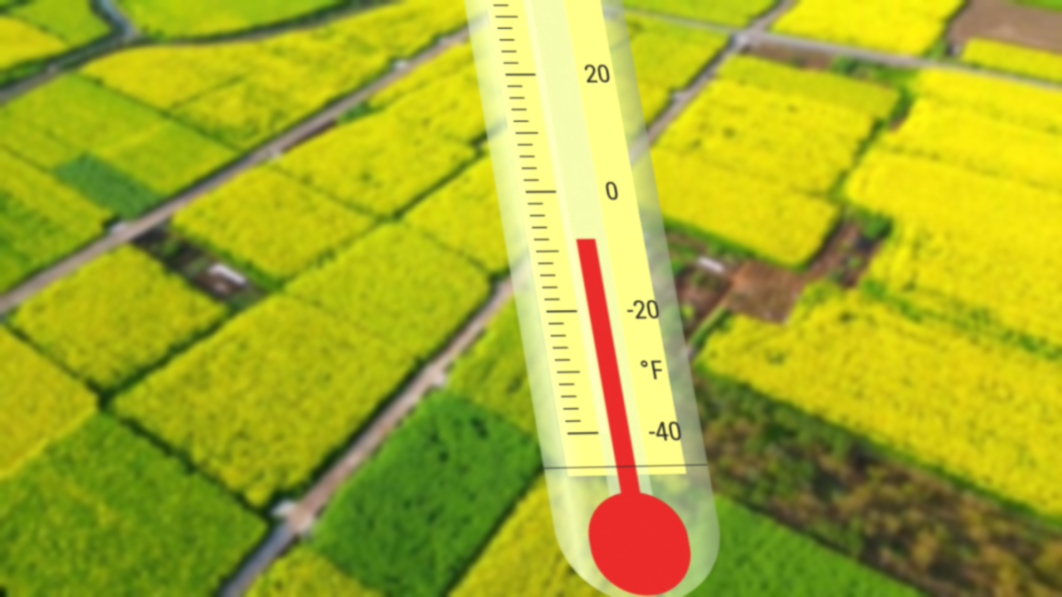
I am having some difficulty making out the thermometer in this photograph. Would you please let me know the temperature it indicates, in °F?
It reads -8 °F
